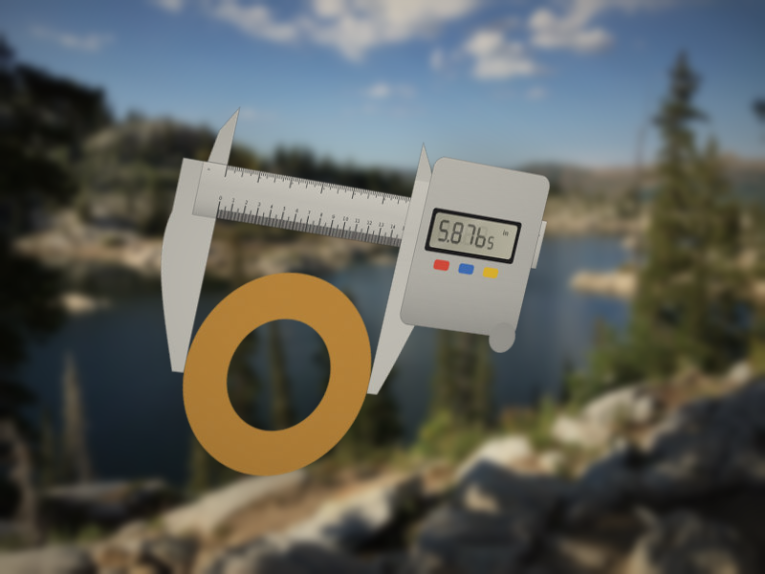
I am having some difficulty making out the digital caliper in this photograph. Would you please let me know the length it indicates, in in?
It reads 5.8765 in
